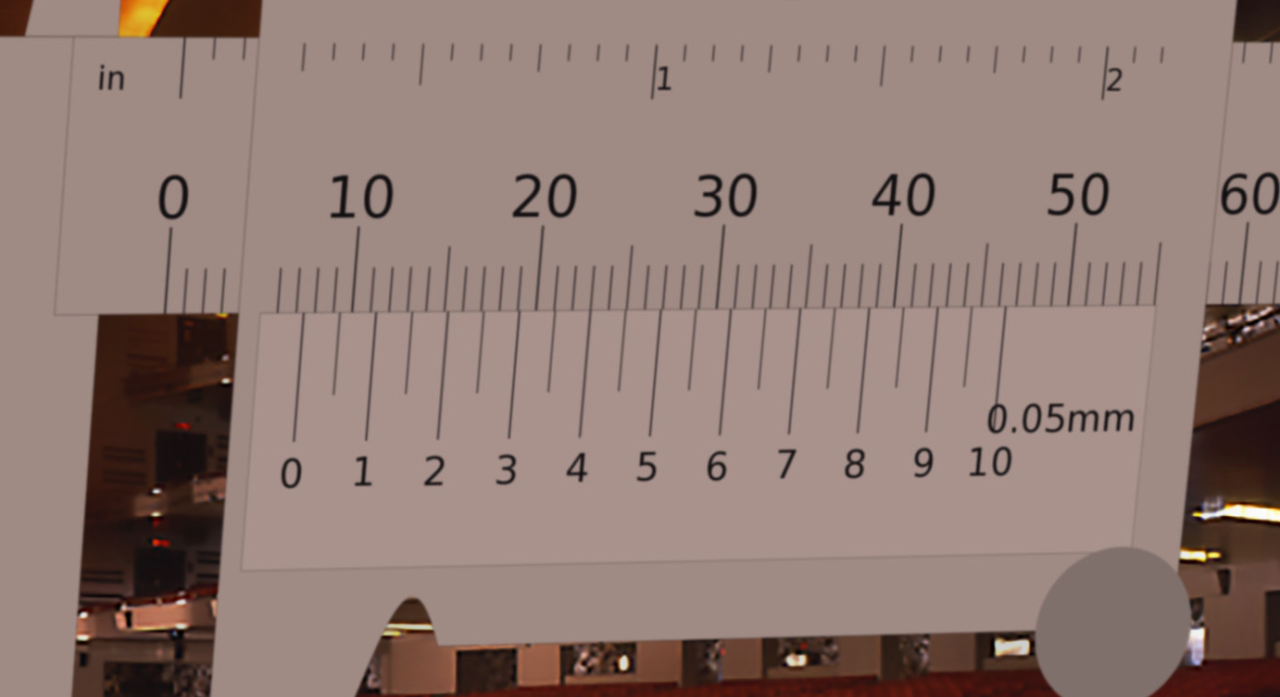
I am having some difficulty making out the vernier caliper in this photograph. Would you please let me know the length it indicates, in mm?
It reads 7.4 mm
